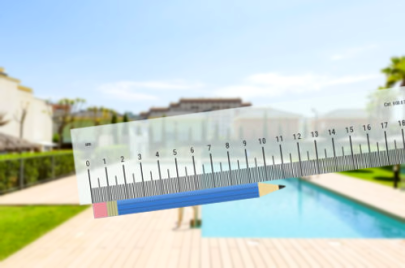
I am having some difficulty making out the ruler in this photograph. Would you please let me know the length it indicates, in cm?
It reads 11 cm
